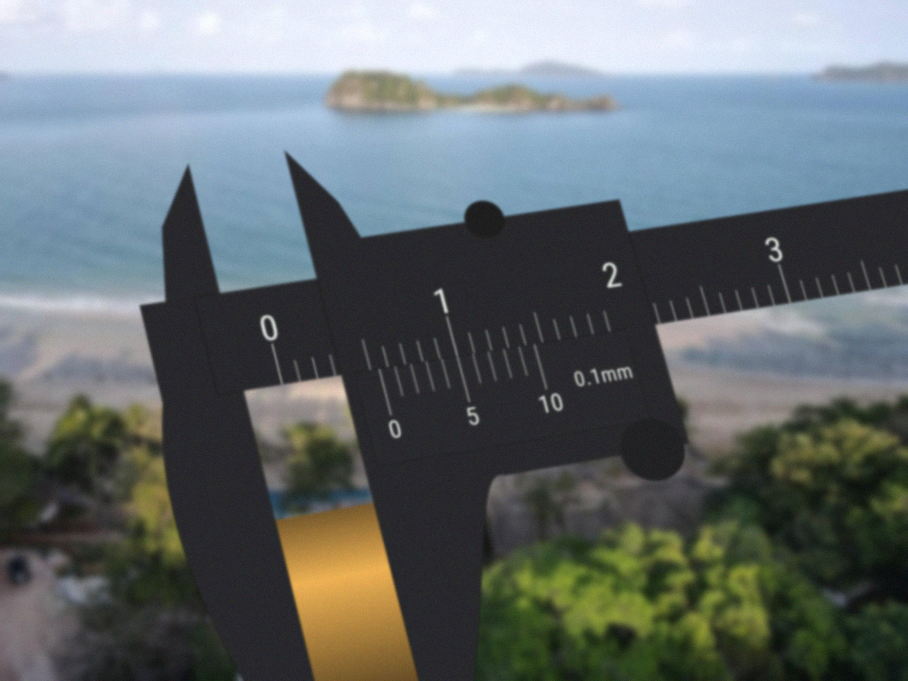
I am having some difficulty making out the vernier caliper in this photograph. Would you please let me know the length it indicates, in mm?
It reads 5.5 mm
